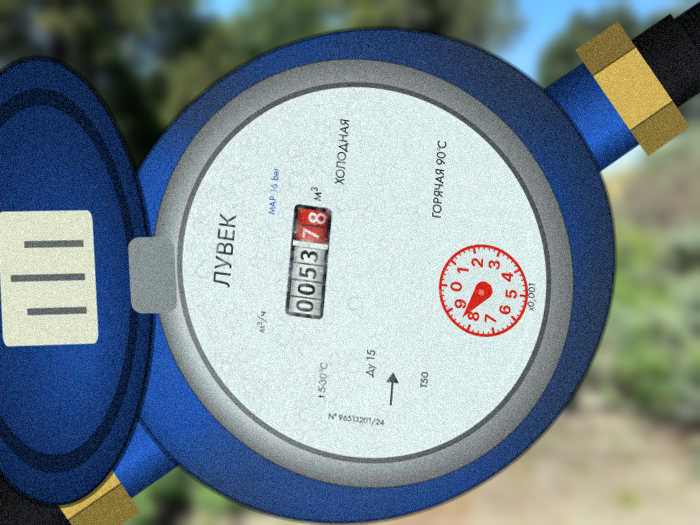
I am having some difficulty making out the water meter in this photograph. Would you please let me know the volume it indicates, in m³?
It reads 53.778 m³
